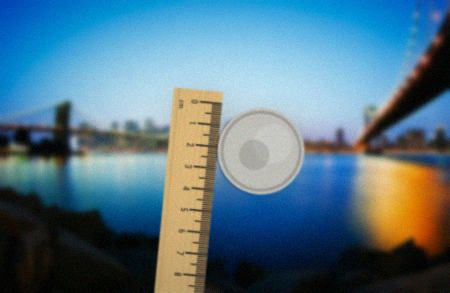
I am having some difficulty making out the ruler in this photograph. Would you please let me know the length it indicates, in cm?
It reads 4 cm
